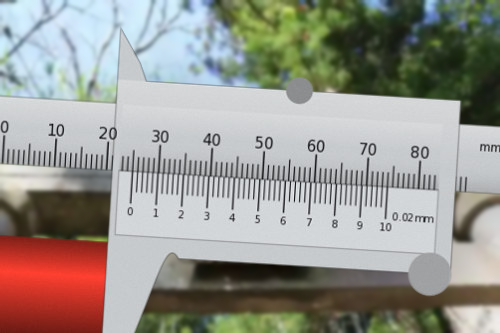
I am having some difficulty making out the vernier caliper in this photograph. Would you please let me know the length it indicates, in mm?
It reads 25.0 mm
